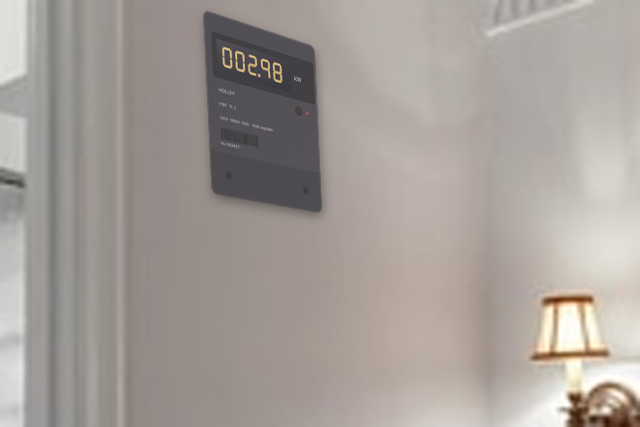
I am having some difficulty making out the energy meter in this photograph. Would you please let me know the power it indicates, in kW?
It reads 2.98 kW
